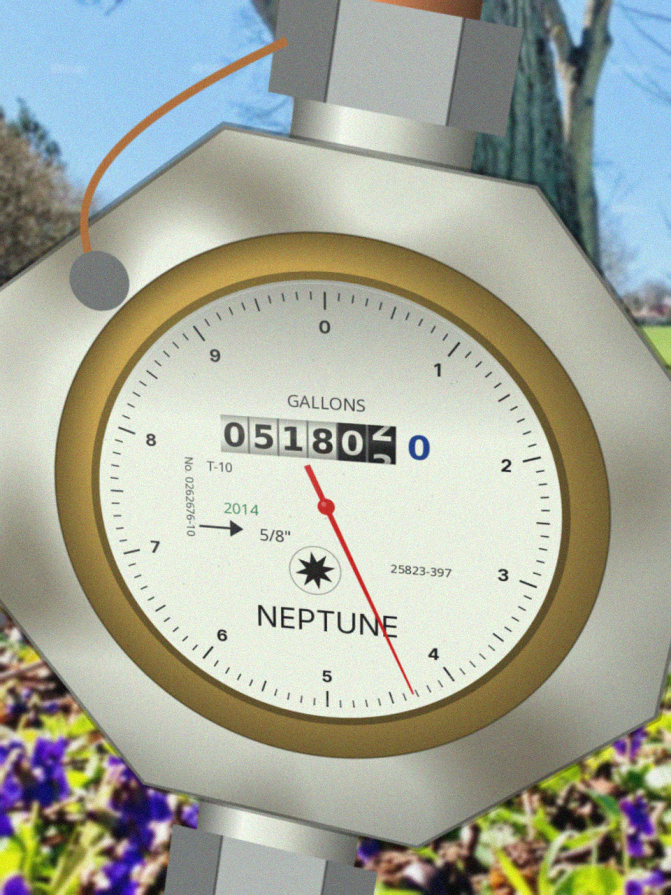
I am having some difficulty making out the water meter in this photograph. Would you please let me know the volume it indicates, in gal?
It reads 518024.3 gal
